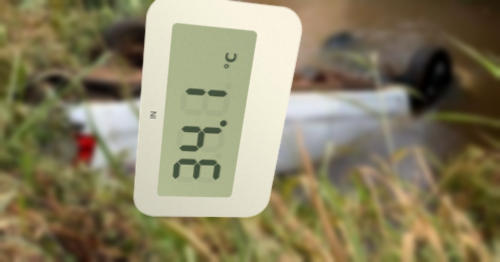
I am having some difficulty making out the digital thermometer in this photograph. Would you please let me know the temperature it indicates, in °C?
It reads 34.1 °C
